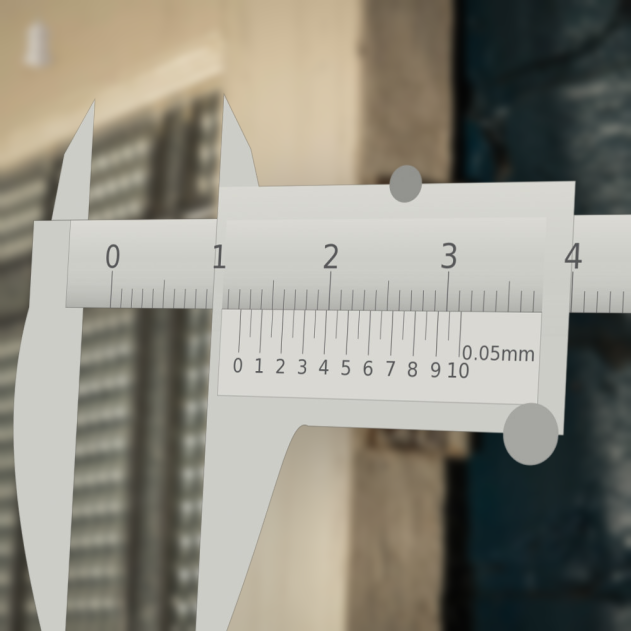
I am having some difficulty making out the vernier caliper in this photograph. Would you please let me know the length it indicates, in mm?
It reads 12.2 mm
